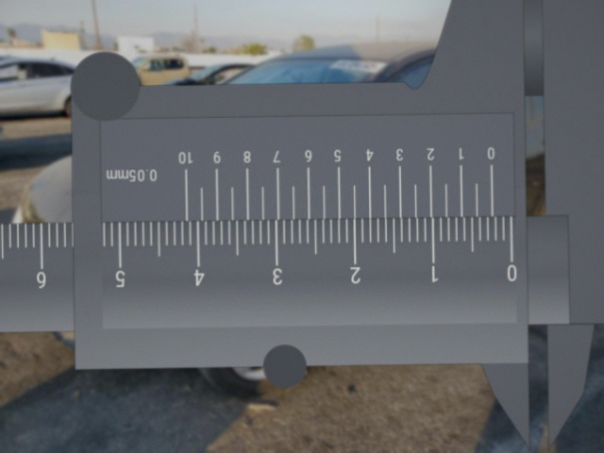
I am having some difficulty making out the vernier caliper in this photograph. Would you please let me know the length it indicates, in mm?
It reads 2.4 mm
